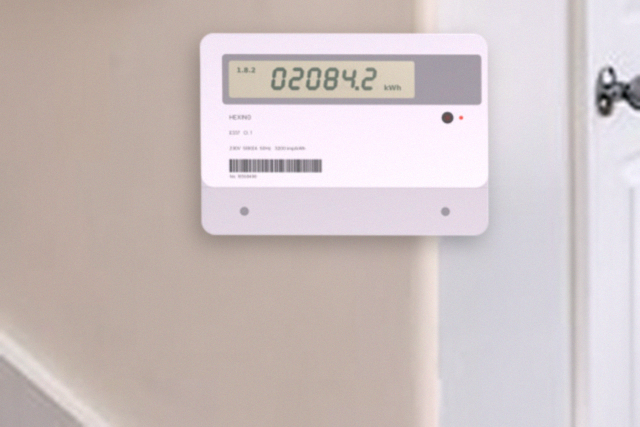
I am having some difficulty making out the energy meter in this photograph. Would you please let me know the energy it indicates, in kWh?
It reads 2084.2 kWh
